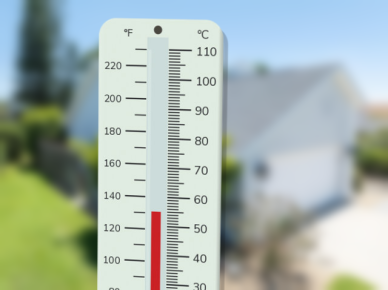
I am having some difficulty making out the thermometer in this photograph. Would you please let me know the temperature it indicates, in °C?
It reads 55 °C
